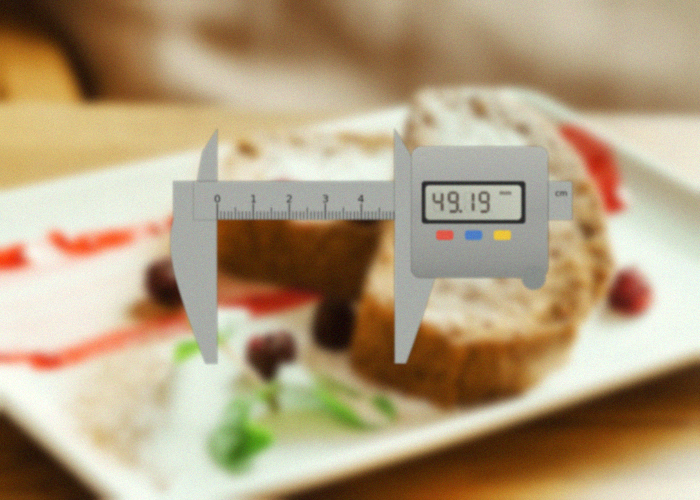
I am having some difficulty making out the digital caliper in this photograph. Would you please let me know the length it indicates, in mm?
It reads 49.19 mm
